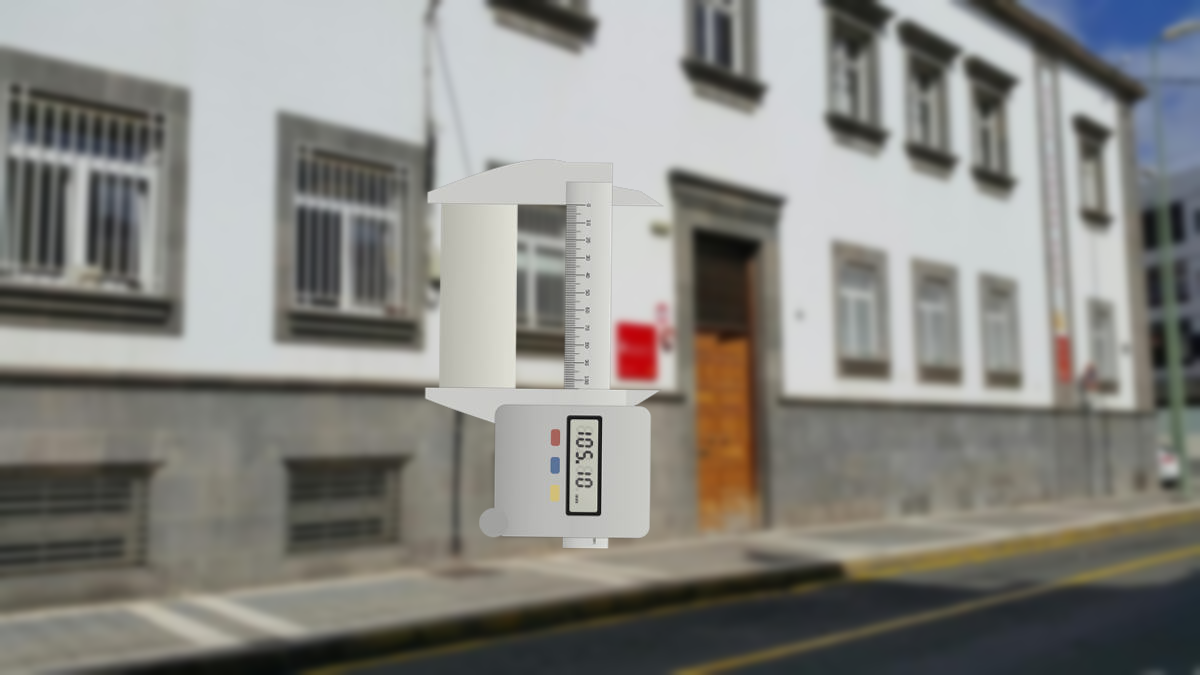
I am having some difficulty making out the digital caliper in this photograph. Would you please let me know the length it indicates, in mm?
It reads 105.10 mm
